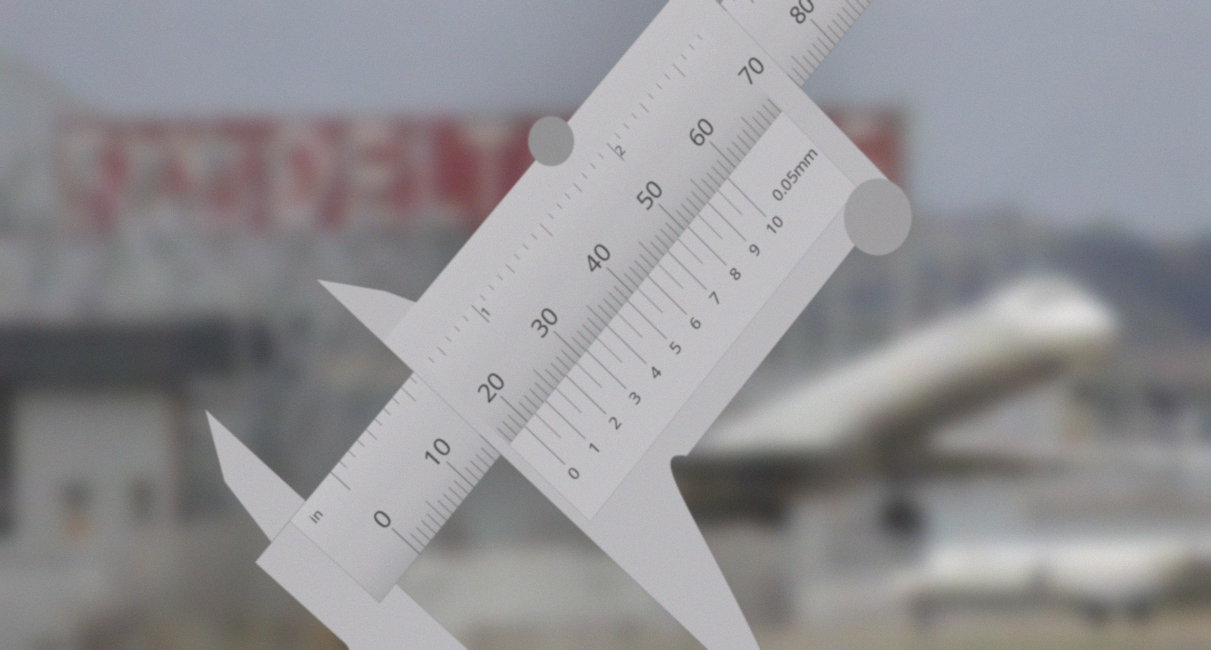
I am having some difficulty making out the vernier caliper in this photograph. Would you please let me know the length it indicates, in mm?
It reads 19.4 mm
